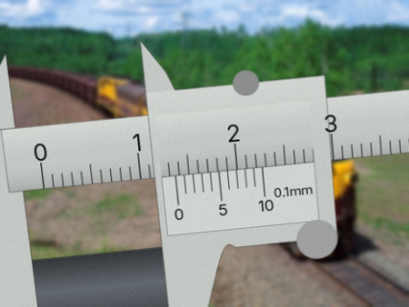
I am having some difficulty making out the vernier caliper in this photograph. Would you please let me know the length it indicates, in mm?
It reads 13.6 mm
